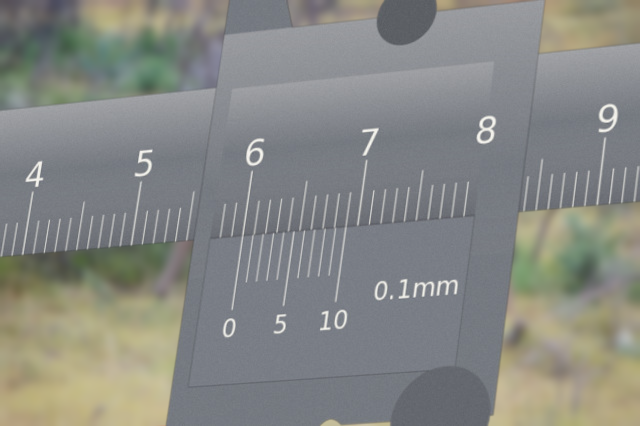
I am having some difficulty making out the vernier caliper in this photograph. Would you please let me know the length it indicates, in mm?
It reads 60.0 mm
